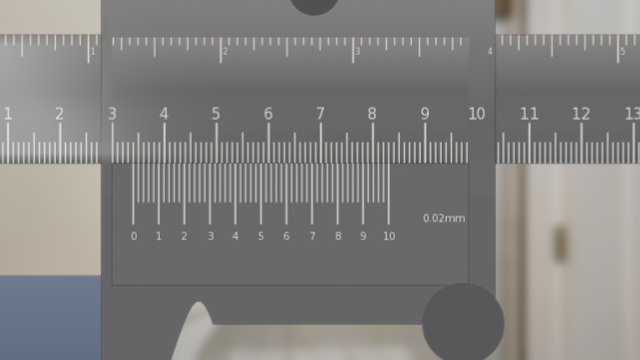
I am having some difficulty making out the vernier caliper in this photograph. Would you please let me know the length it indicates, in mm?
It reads 34.0 mm
